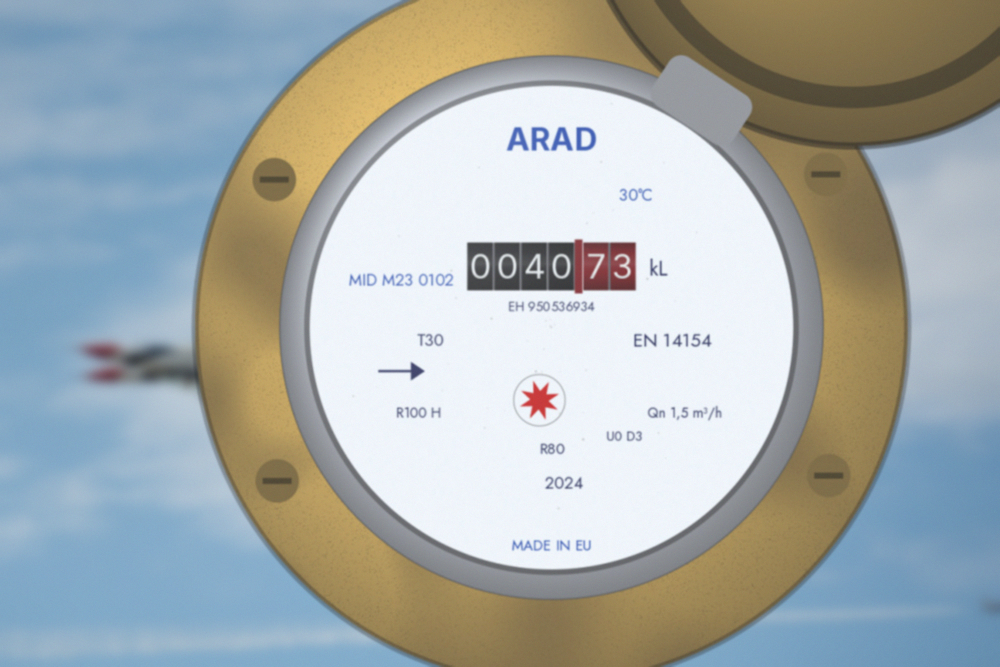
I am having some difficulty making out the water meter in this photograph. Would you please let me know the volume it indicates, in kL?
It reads 40.73 kL
